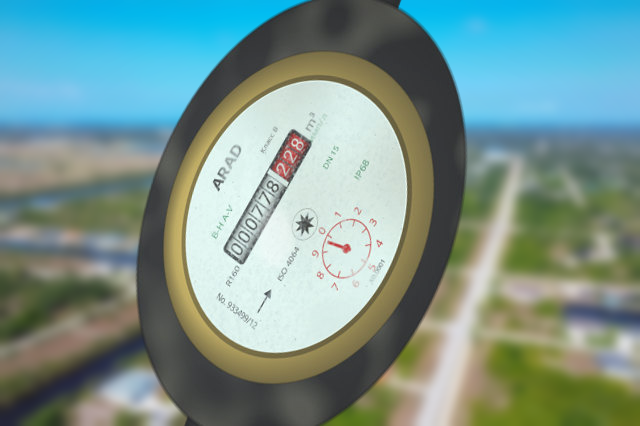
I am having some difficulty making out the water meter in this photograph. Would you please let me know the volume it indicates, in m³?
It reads 778.2279 m³
